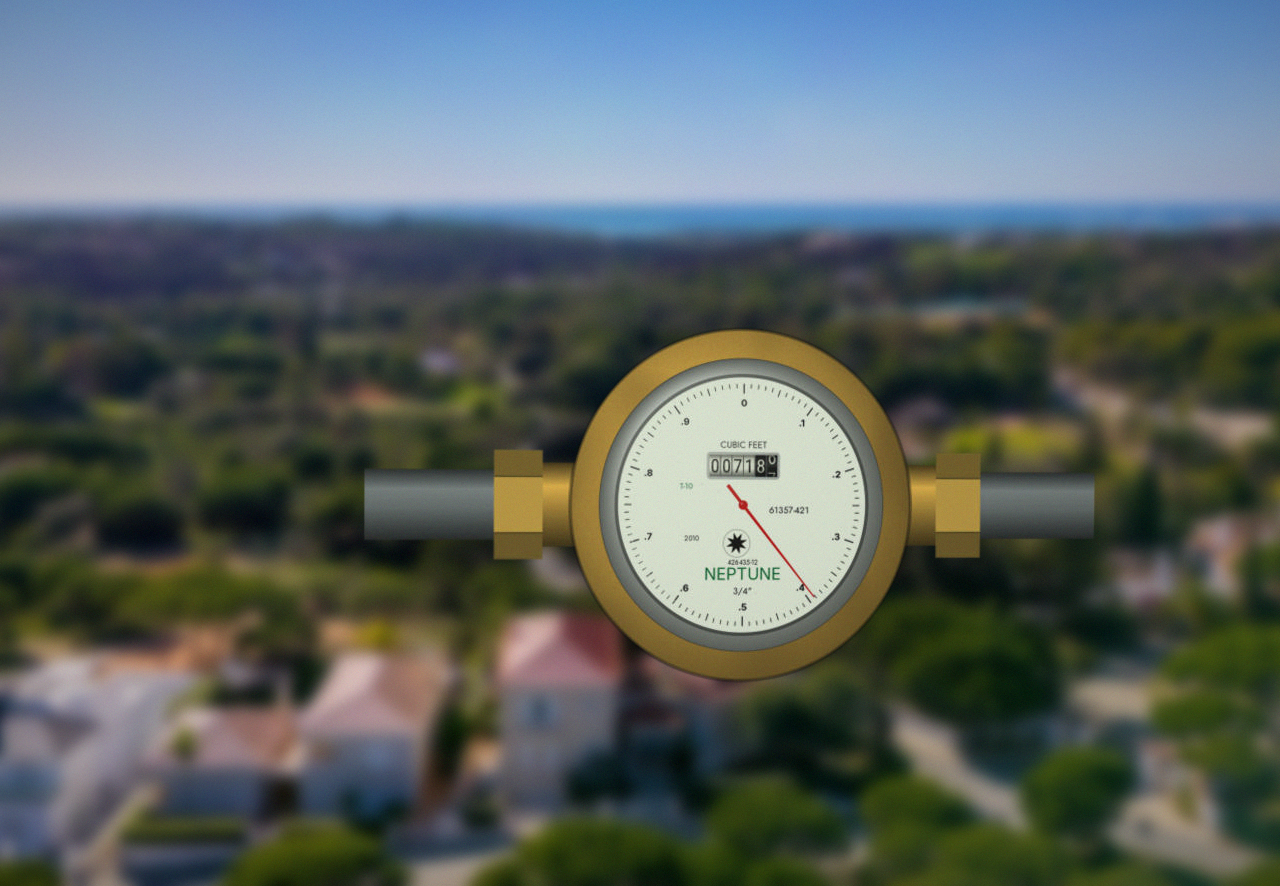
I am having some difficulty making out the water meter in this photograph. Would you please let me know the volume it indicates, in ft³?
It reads 7186.39 ft³
